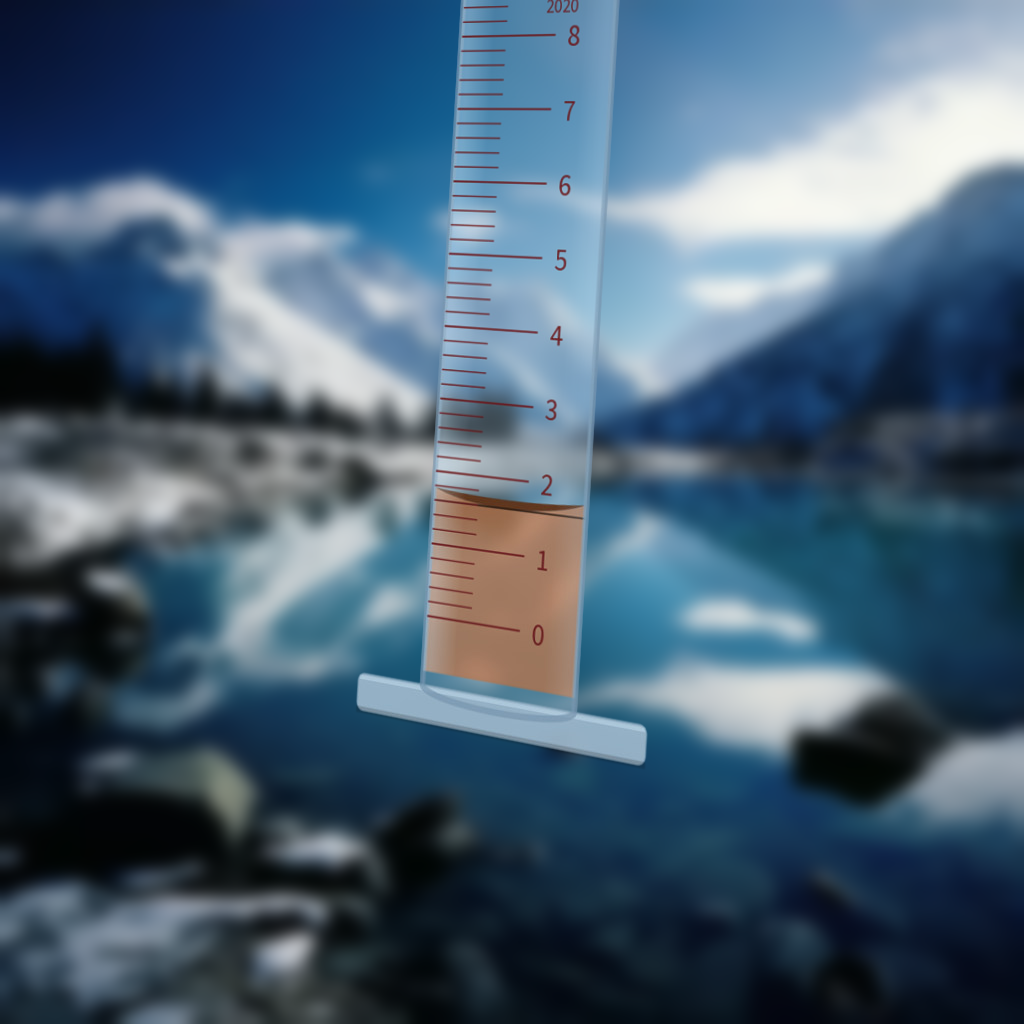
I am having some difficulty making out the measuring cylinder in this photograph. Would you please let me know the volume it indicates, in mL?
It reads 1.6 mL
